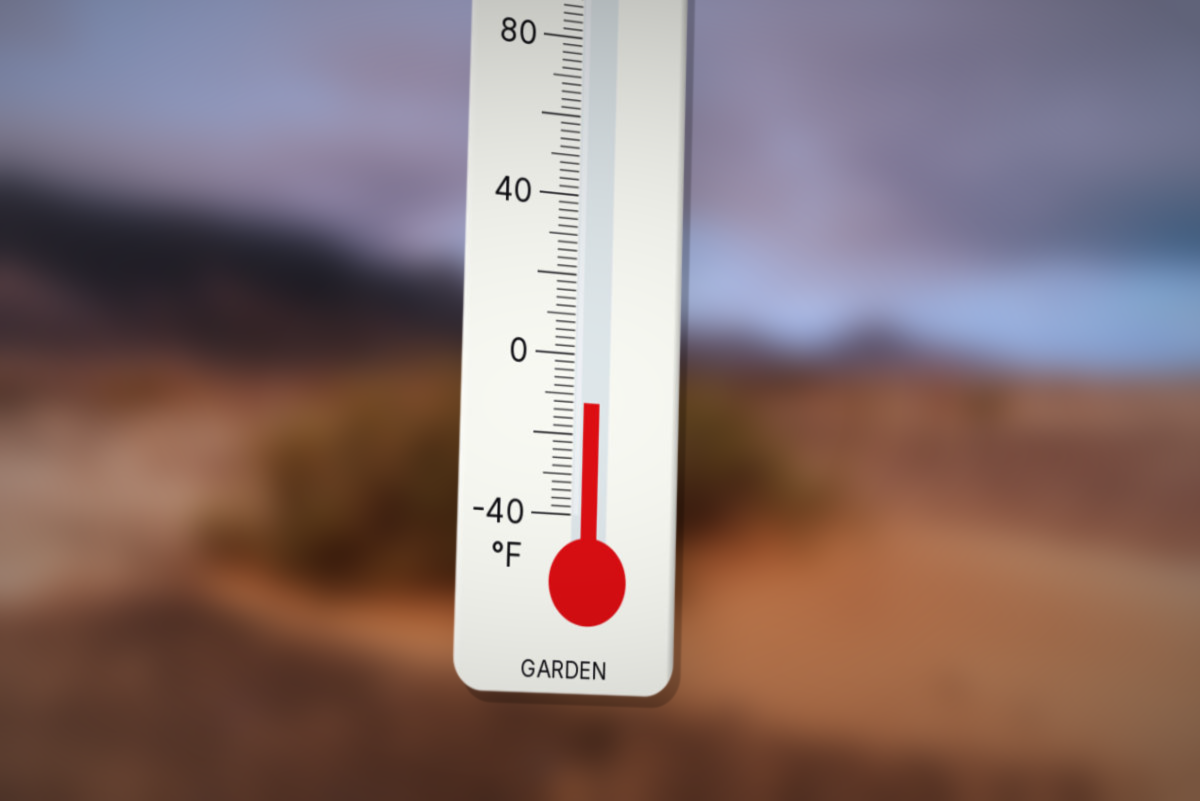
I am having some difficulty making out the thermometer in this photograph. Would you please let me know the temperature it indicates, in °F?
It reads -12 °F
